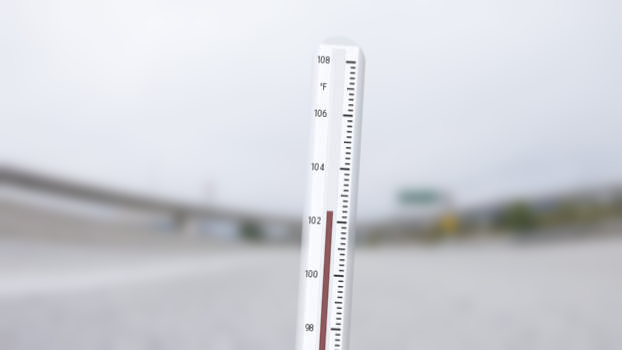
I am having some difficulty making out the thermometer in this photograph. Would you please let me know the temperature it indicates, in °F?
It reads 102.4 °F
